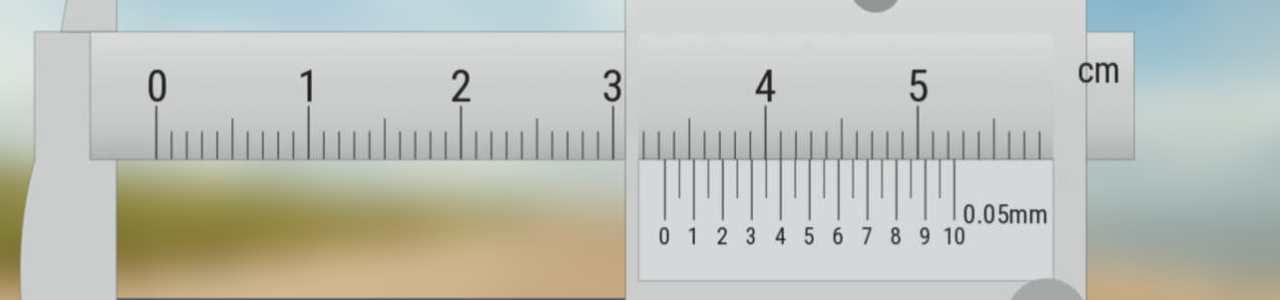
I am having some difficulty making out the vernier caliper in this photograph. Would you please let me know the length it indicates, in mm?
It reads 33.4 mm
